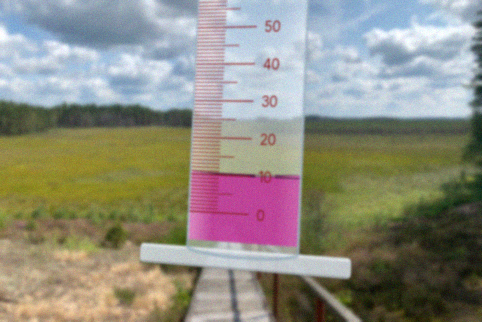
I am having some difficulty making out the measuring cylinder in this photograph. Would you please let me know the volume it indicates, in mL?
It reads 10 mL
